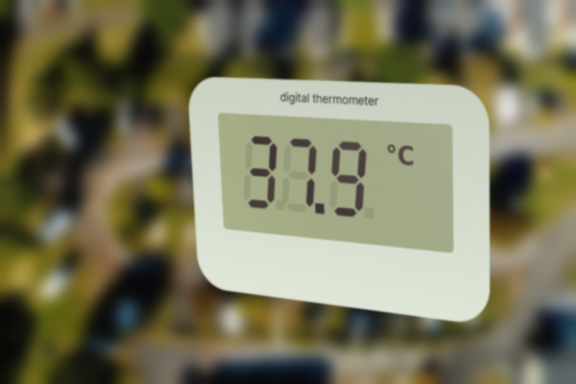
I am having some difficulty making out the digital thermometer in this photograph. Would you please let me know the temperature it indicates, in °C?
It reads 37.9 °C
